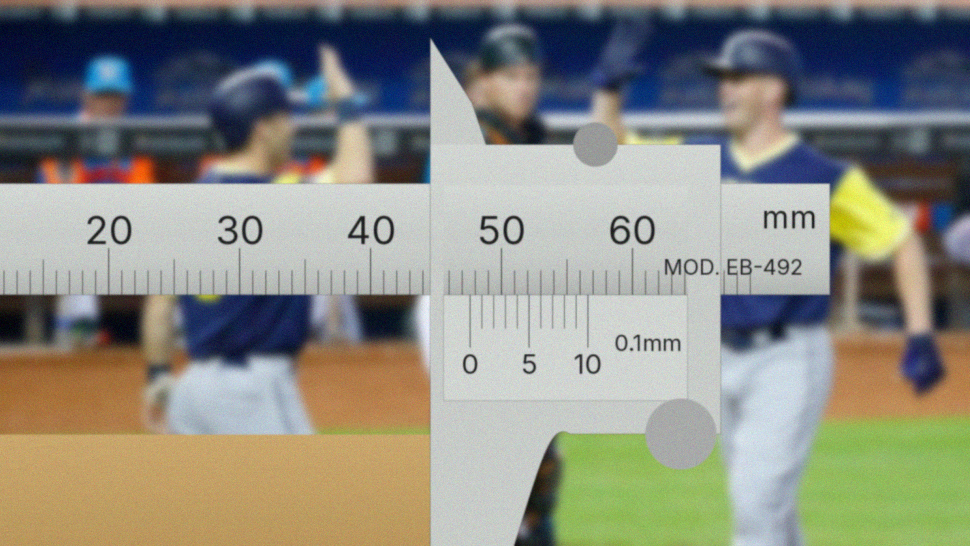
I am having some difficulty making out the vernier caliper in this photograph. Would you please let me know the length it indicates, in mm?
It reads 47.6 mm
